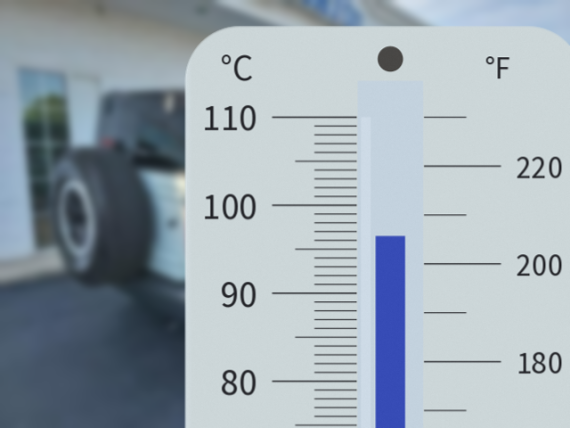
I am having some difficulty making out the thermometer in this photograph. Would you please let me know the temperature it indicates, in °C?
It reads 96.5 °C
